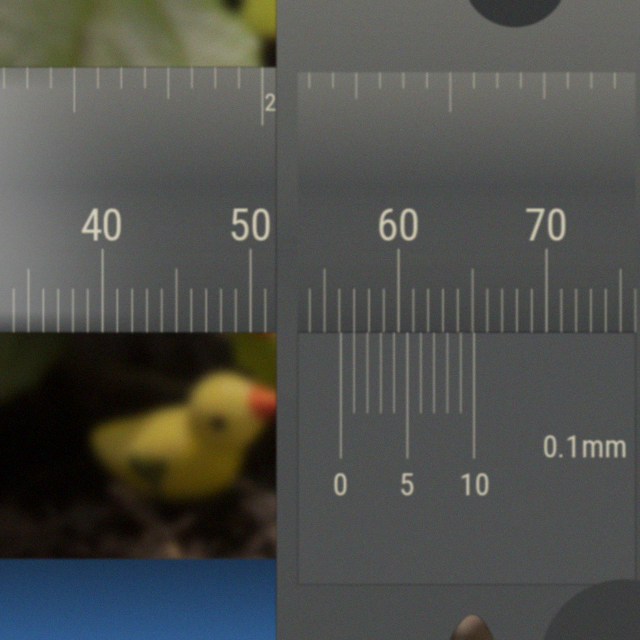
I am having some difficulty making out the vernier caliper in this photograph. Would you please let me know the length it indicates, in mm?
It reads 56.1 mm
